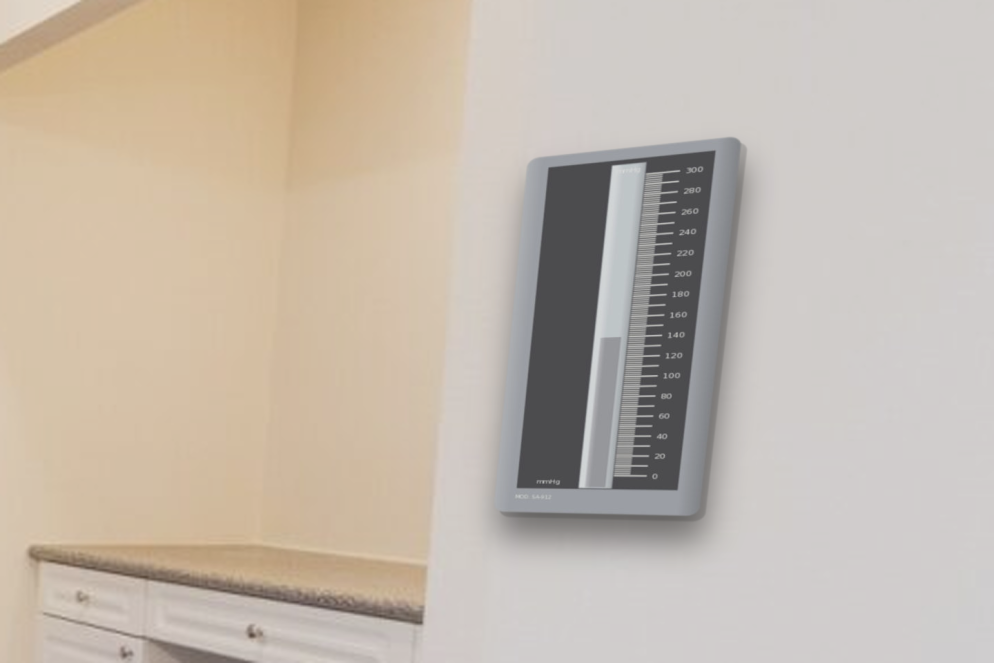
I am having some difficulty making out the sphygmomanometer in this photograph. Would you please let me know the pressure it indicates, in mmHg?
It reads 140 mmHg
